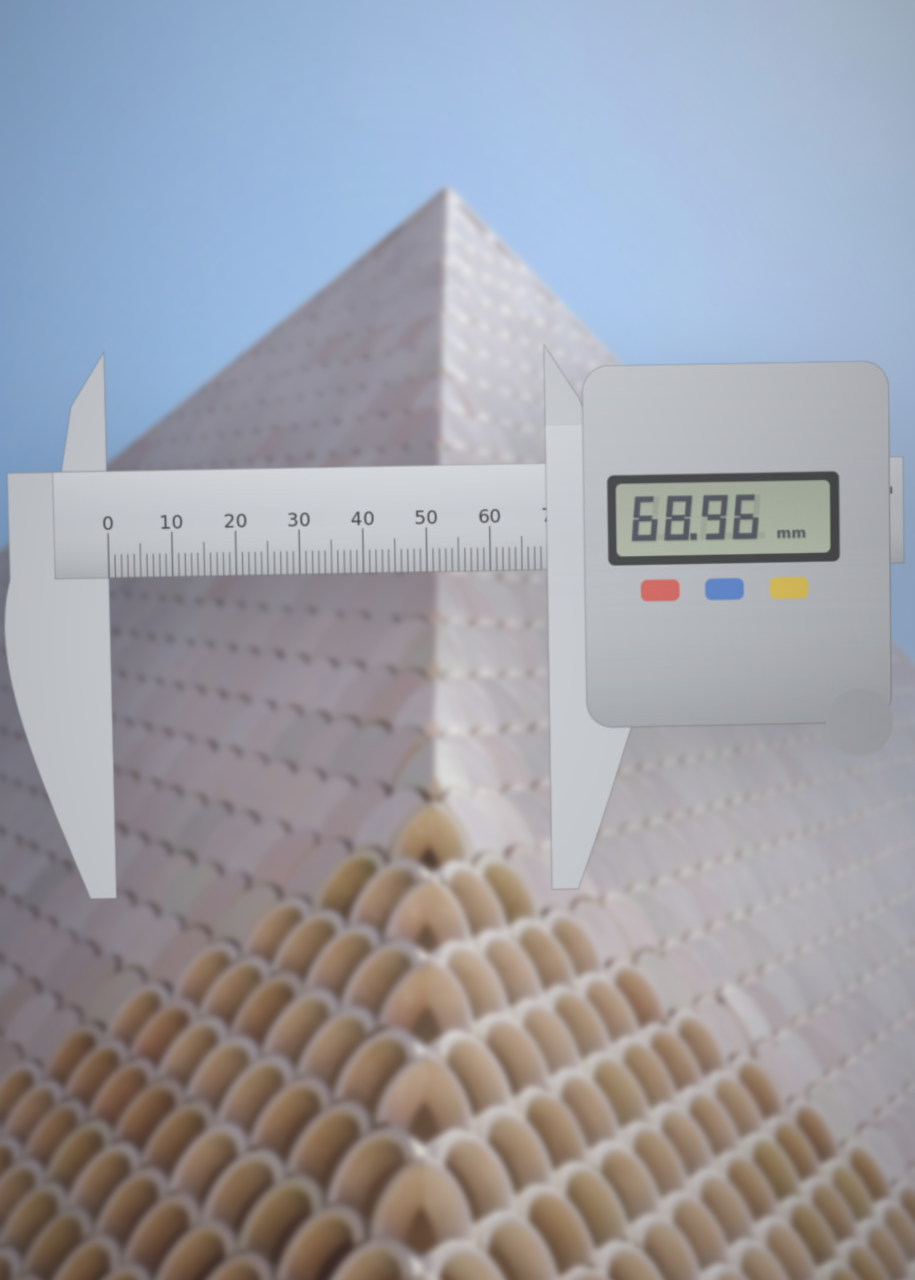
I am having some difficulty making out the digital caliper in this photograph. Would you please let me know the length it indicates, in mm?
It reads 68.96 mm
